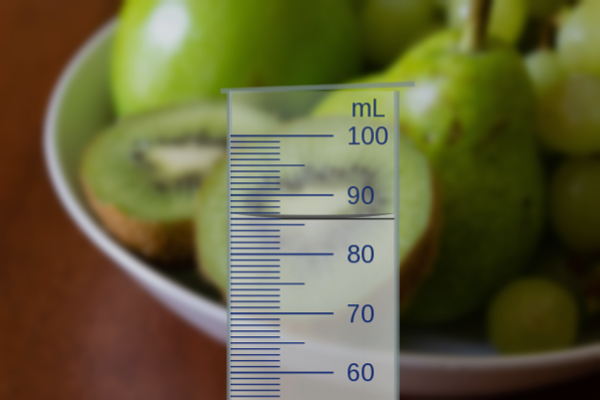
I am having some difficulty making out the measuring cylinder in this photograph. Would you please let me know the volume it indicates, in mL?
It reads 86 mL
